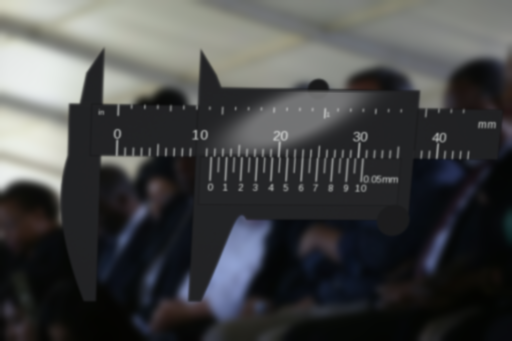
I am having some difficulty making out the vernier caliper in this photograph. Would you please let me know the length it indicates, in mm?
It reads 11.6 mm
